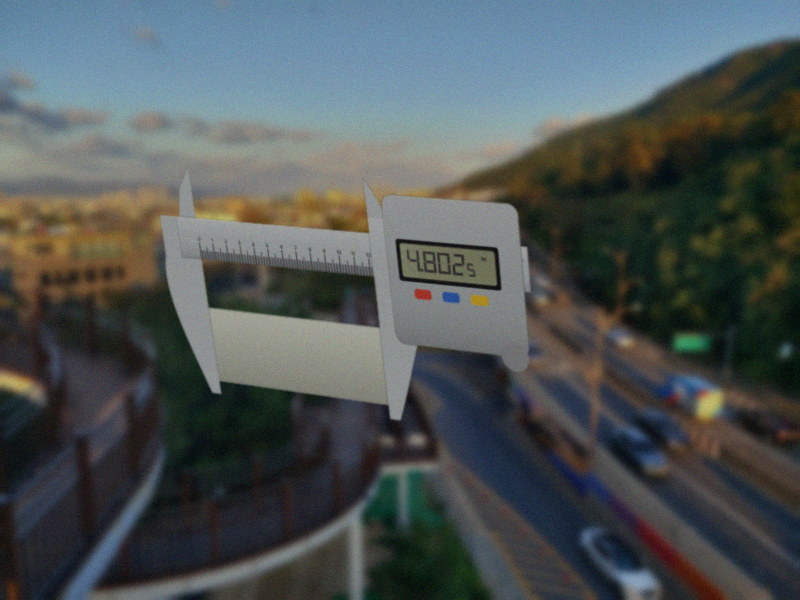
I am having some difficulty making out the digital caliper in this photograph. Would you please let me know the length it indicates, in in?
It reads 4.8025 in
